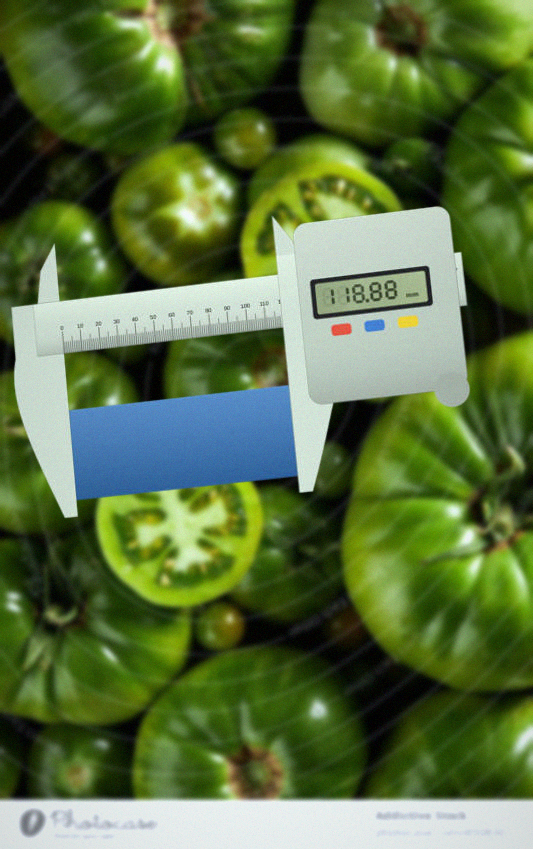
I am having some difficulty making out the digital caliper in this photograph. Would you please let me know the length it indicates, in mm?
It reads 118.88 mm
